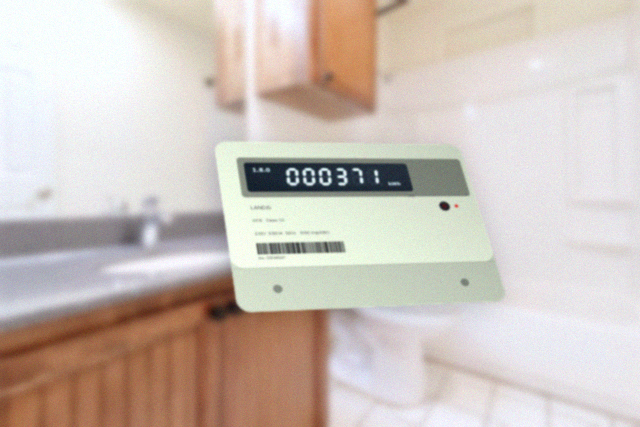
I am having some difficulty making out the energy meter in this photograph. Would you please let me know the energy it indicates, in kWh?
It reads 371 kWh
